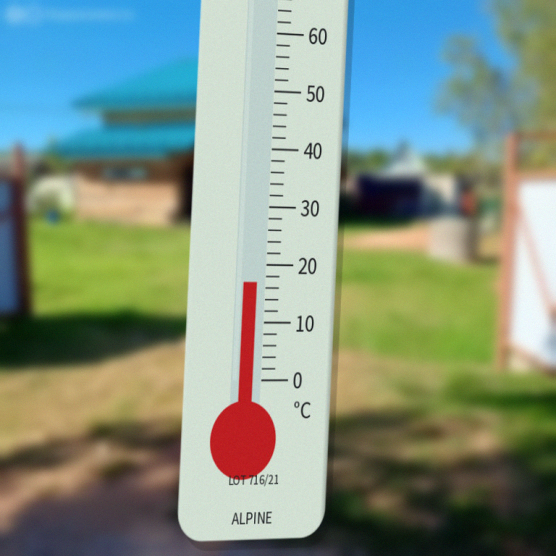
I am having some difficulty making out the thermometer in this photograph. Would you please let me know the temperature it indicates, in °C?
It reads 17 °C
